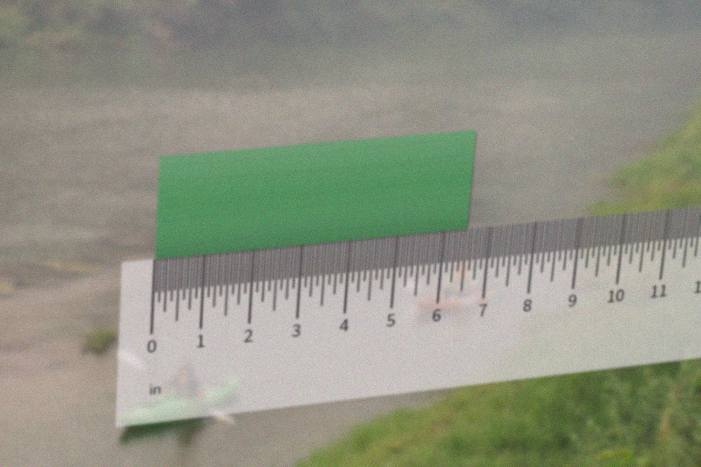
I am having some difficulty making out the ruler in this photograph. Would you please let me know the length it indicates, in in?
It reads 6.5 in
